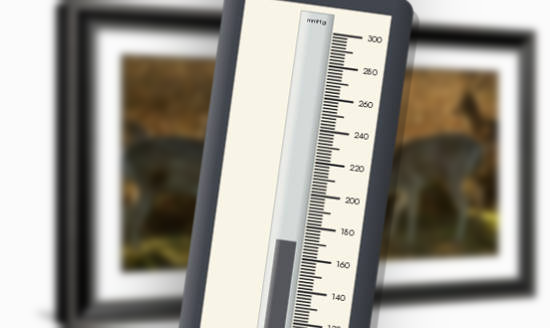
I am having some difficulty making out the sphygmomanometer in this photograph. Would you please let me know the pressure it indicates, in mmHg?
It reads 170 mmHg
